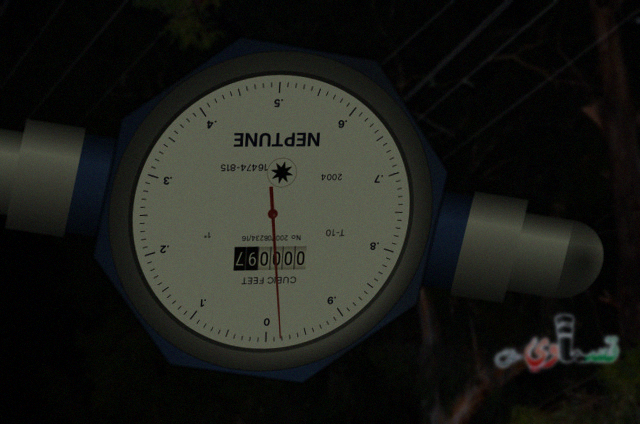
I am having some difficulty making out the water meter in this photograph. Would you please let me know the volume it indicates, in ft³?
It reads 96.98 ft³
